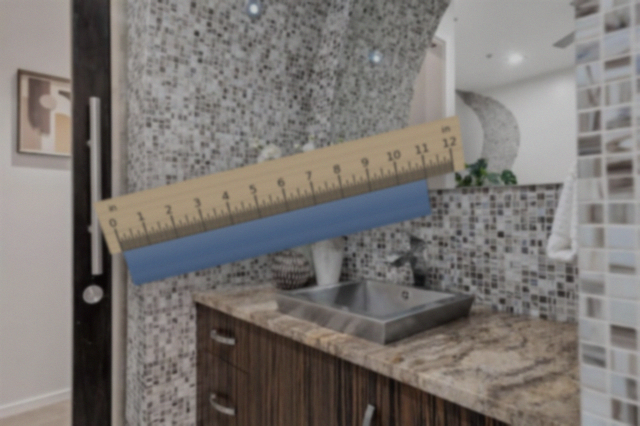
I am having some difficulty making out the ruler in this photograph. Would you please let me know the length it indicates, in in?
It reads 11 in
